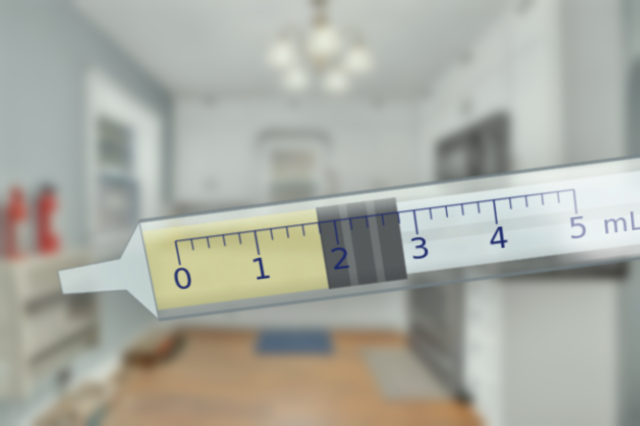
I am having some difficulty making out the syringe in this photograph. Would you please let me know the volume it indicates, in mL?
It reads 1.8 mL
